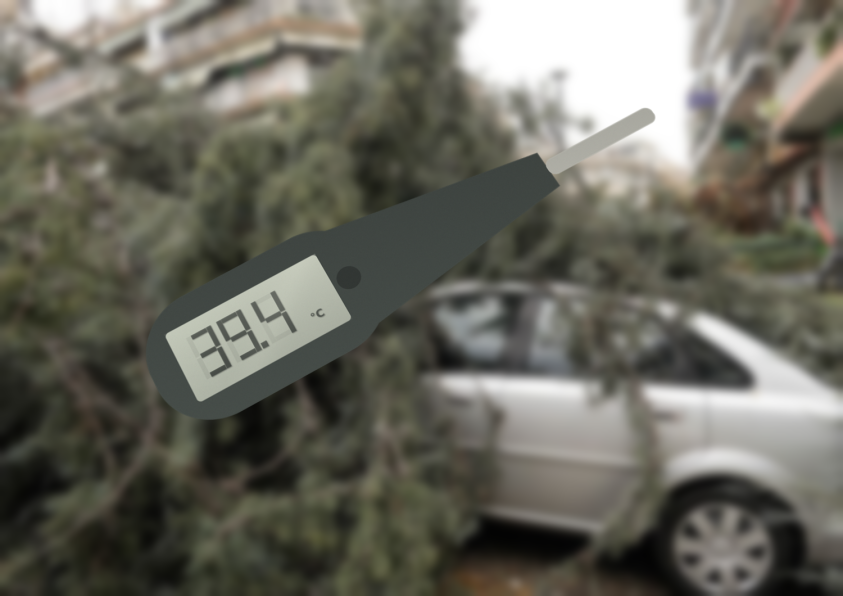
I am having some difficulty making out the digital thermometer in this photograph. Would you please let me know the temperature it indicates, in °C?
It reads 39.4 °C
